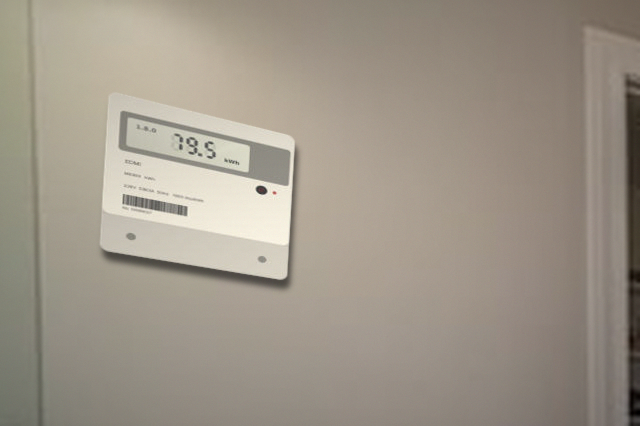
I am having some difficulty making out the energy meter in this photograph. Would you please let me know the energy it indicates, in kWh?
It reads 79.5 kWh
